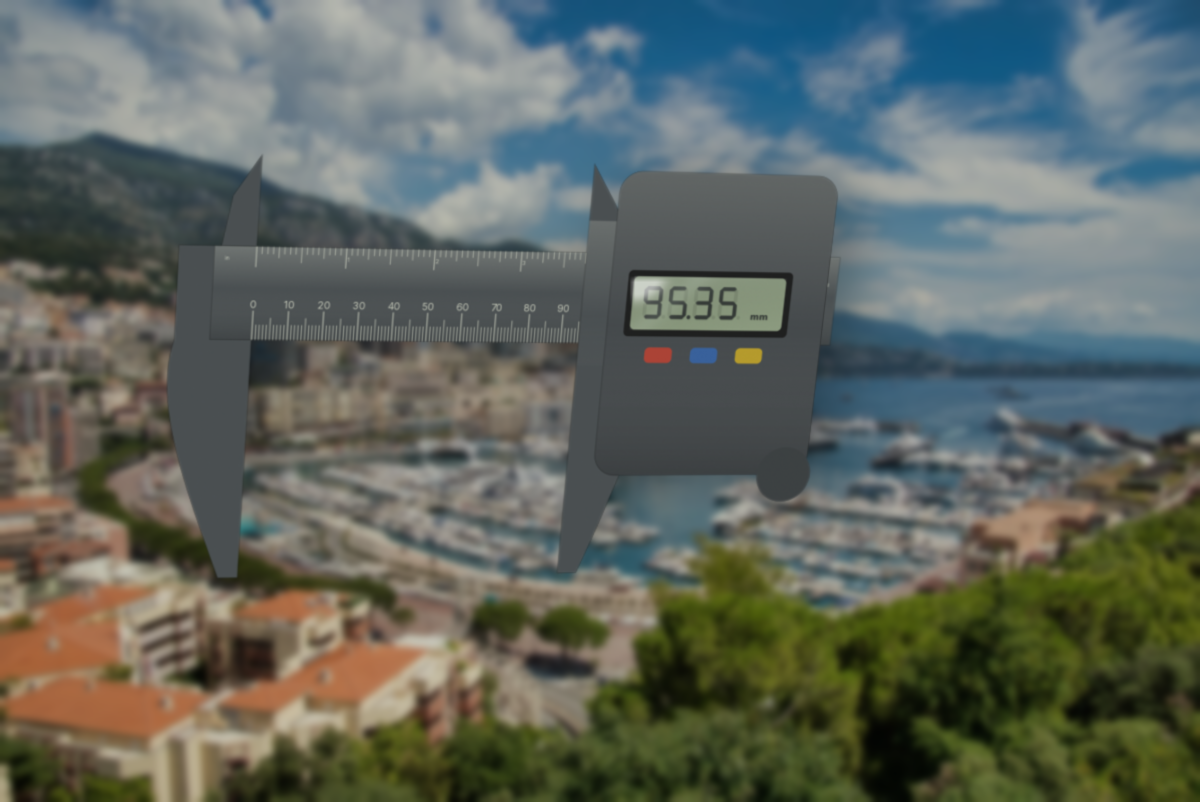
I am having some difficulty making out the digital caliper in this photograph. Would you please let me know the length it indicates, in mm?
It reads 95.35 mm
